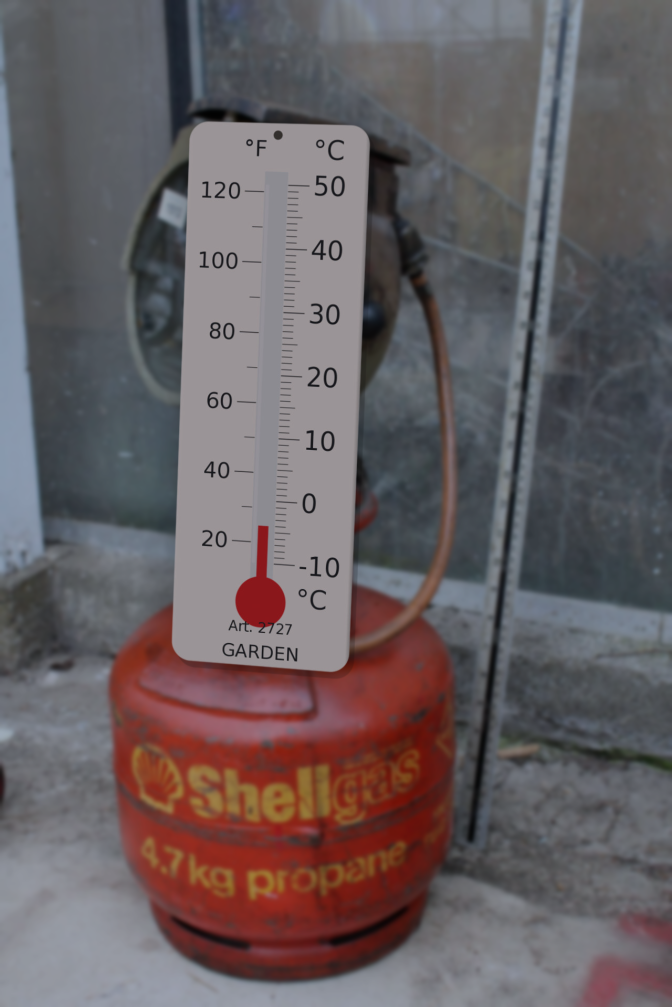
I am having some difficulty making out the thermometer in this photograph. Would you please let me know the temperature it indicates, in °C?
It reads -4 °C
